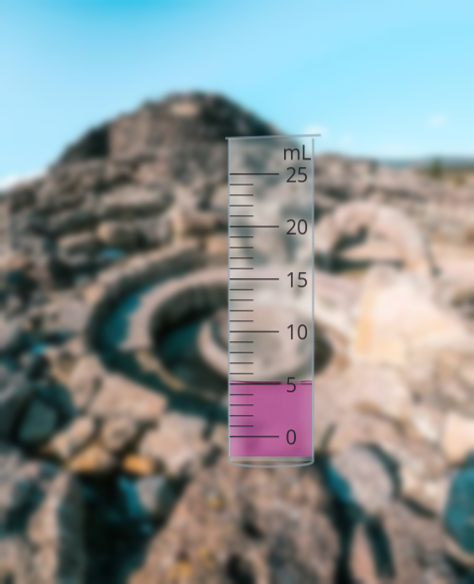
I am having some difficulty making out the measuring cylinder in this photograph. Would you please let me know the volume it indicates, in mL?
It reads 5 mL
